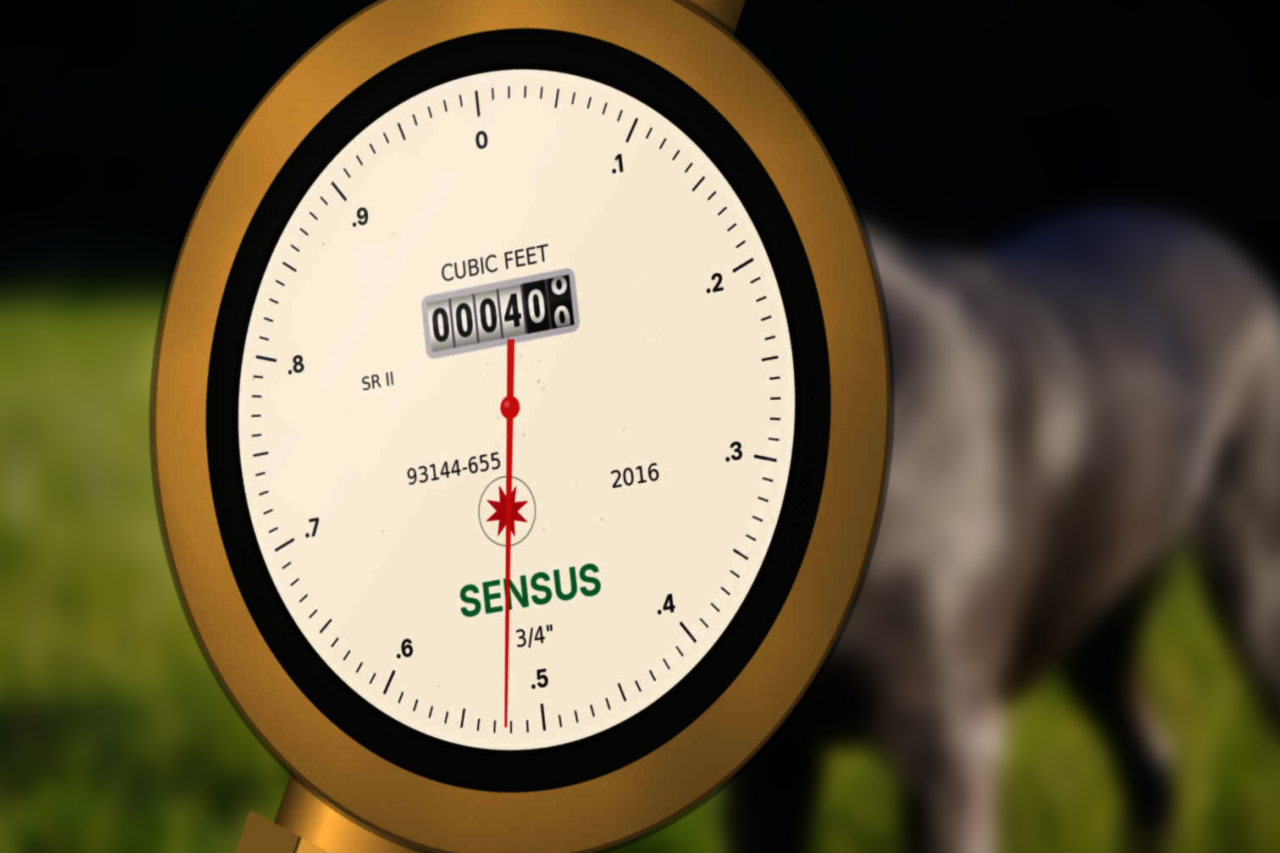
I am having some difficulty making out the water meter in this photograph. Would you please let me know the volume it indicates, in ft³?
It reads 408.52 ft³
